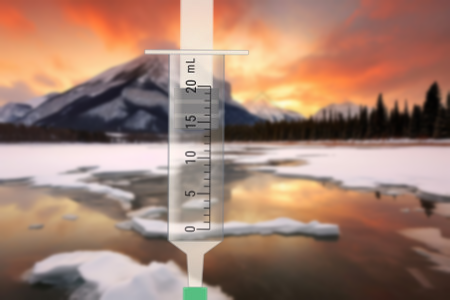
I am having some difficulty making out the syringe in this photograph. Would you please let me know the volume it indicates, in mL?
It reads 14 mL
